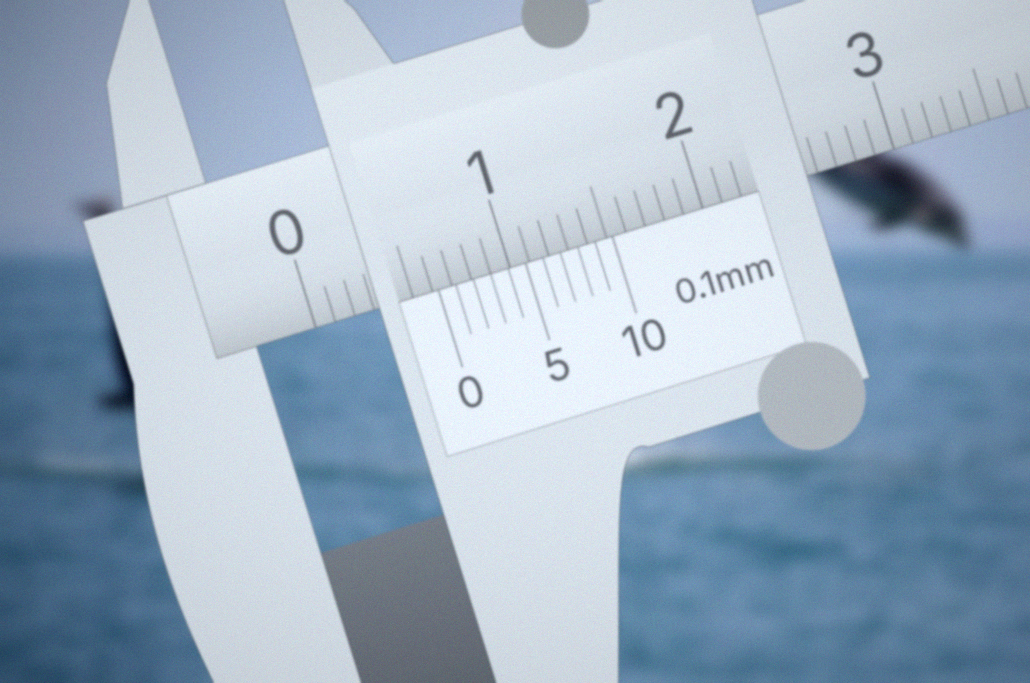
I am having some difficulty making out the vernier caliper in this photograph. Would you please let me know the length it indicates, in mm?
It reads 6.3 mm
